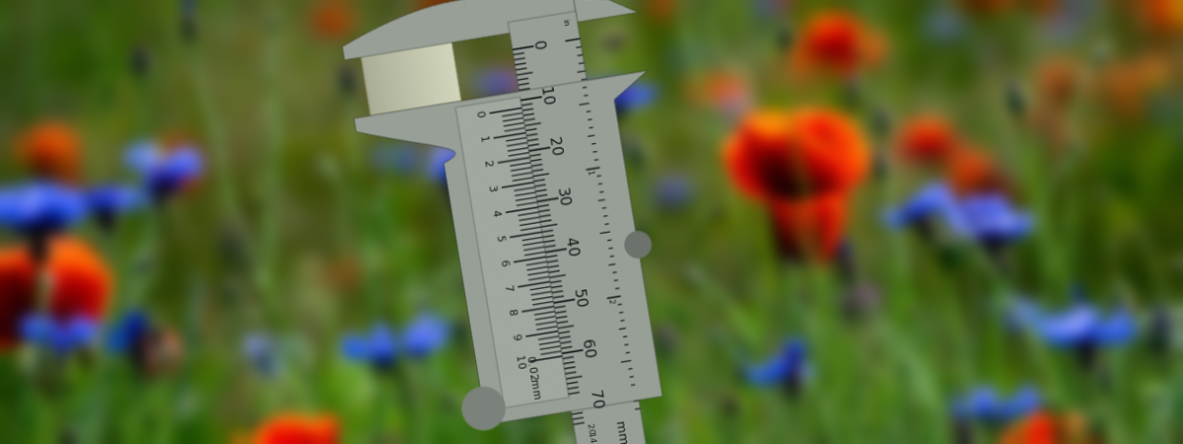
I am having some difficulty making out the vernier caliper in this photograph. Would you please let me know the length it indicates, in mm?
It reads 11.5 mm
